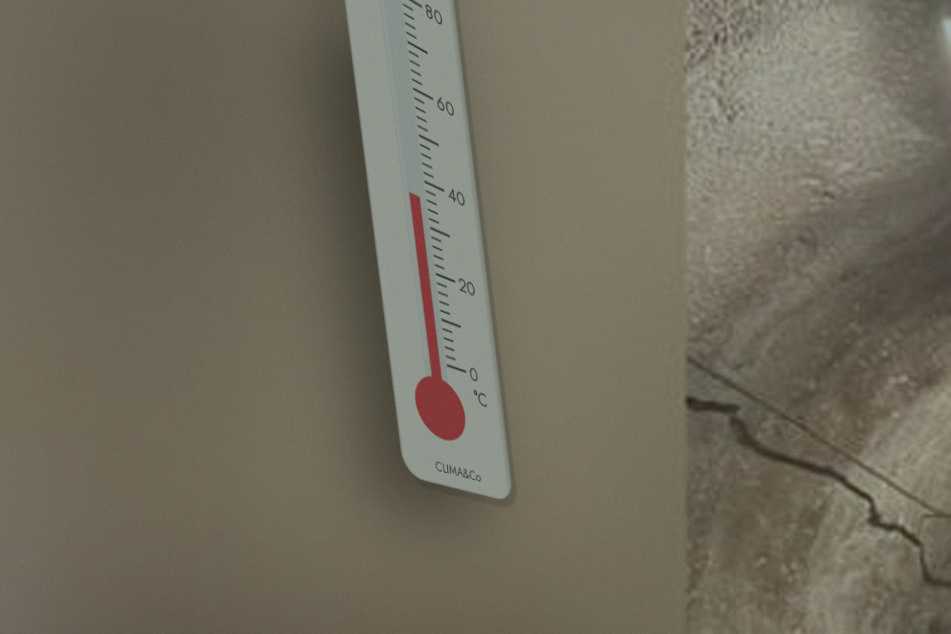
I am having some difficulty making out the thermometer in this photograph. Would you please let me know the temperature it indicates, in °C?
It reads 36 °C
